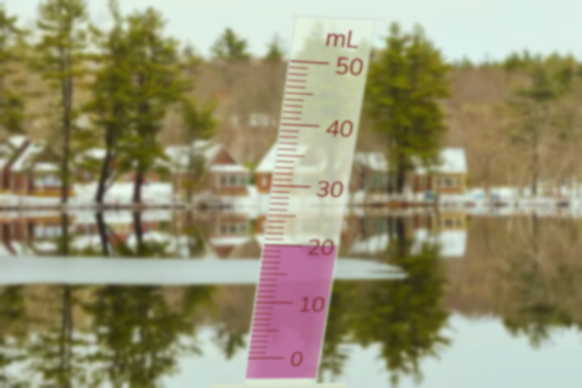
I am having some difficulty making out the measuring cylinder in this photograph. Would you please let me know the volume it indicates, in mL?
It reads 20 mL
